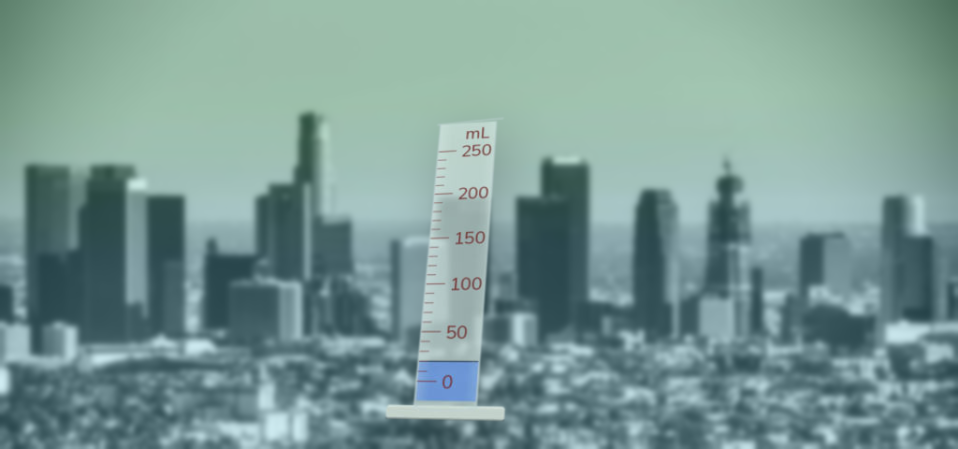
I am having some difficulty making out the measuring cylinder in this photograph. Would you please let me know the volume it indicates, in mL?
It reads 20 mL
